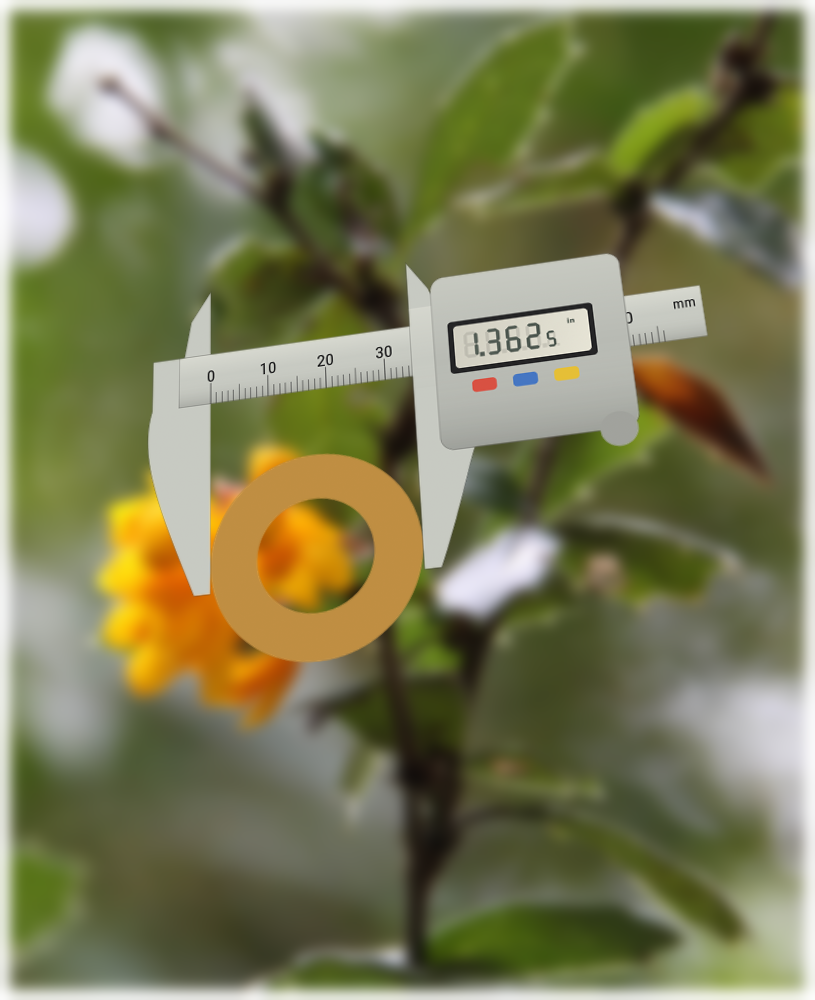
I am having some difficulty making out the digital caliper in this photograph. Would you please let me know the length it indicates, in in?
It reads 1.3625 in
